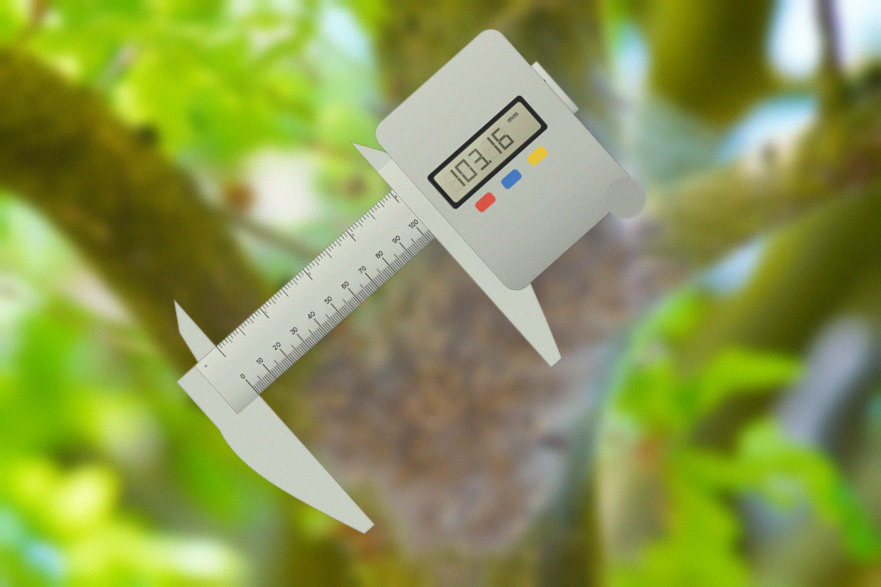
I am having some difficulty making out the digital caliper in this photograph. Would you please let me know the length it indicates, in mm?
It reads 103.16 mm
